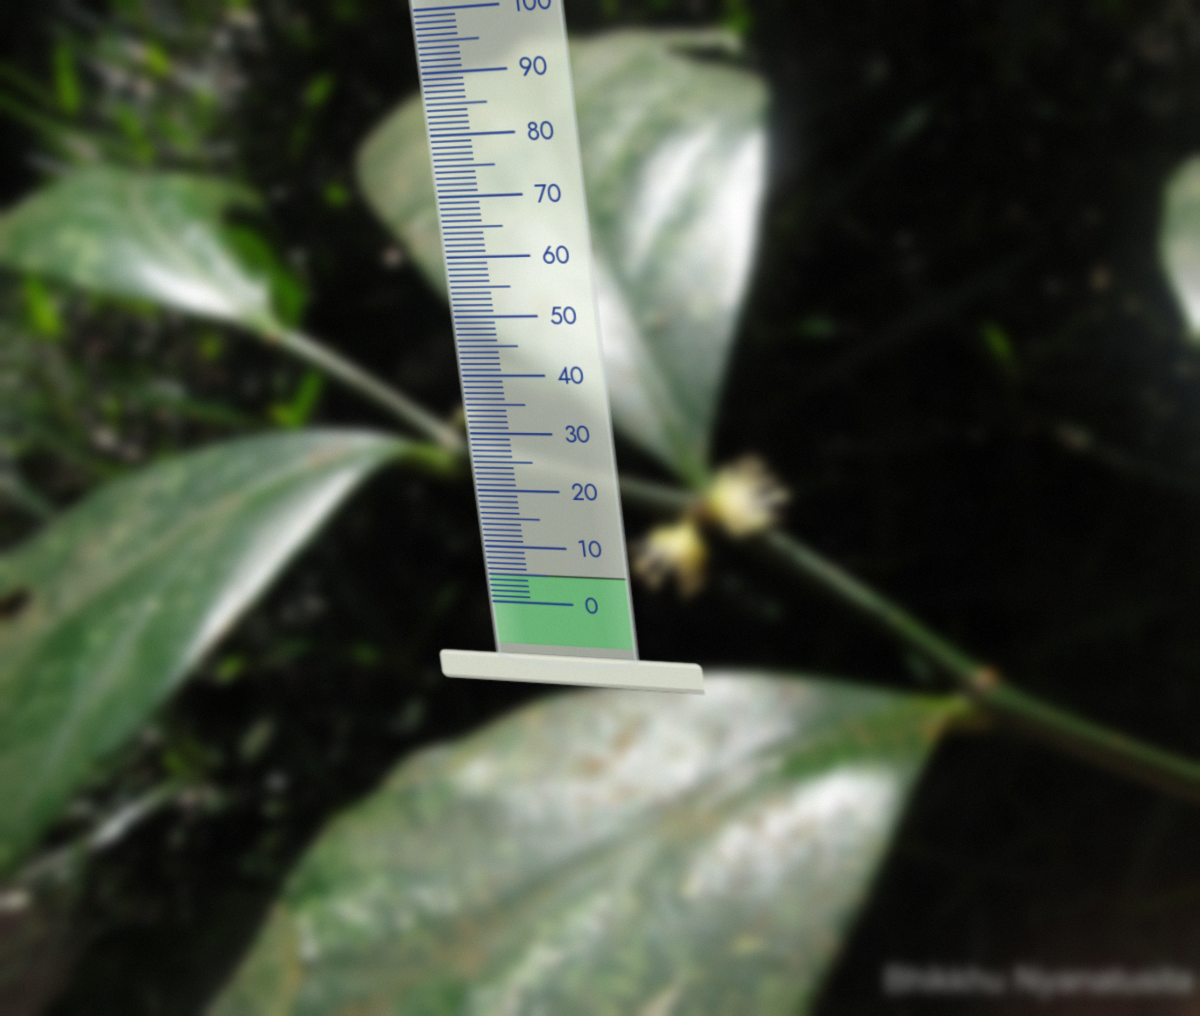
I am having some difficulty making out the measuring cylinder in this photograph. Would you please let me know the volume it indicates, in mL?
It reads 5 mL
